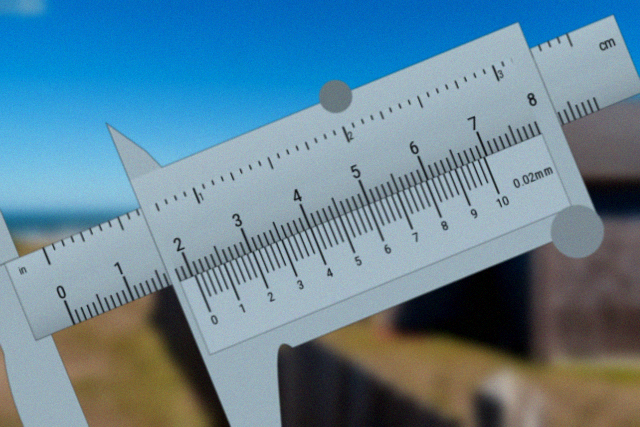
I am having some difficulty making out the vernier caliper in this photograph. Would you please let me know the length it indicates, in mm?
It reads 20.5 mm
